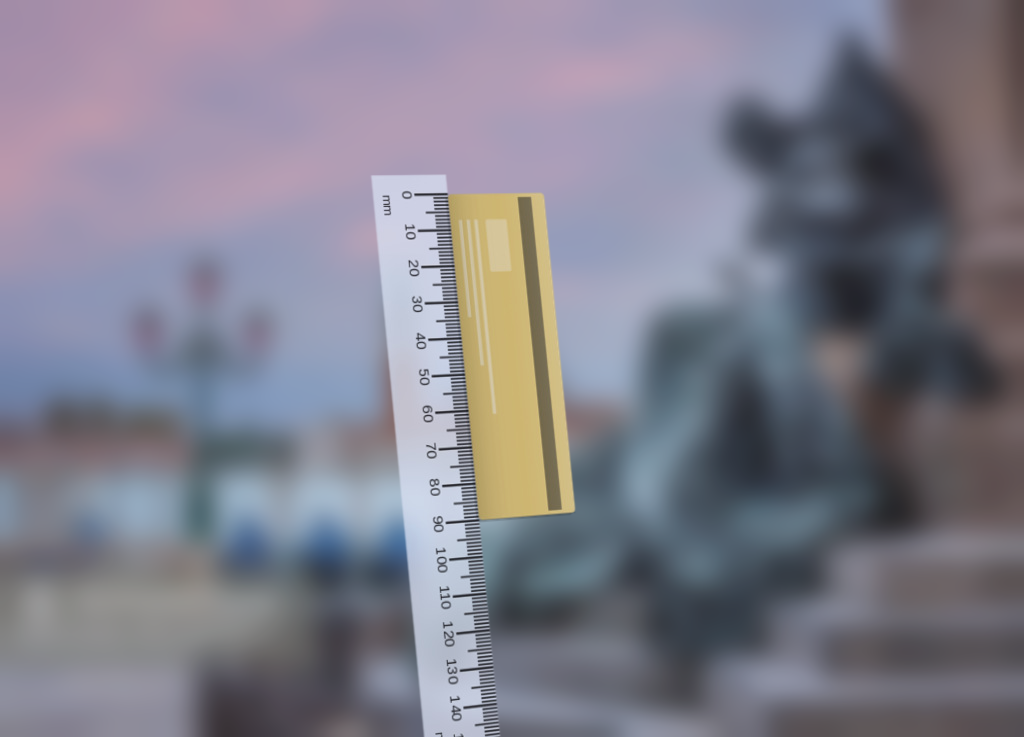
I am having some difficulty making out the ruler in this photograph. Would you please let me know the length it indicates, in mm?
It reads 90 mm
